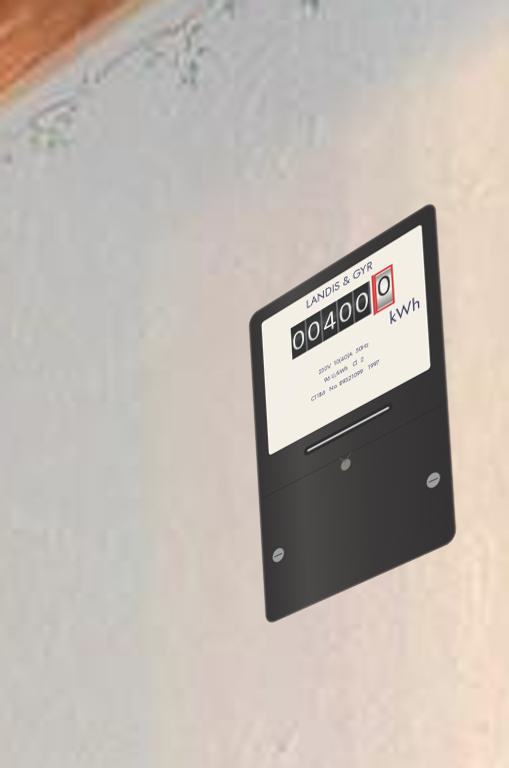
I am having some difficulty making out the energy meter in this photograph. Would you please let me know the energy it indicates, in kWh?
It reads 400.0 kWh
